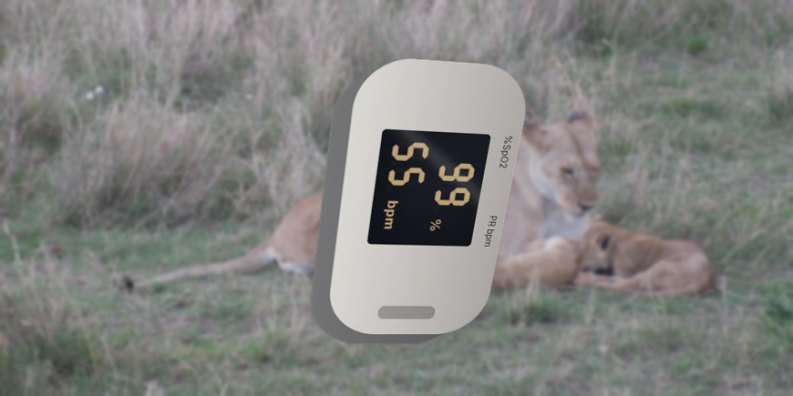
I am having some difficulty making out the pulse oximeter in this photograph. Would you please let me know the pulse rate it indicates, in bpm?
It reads 55 bpm
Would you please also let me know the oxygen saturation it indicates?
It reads 99 %
